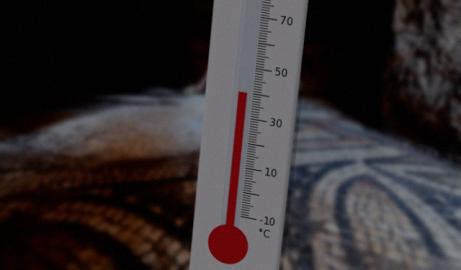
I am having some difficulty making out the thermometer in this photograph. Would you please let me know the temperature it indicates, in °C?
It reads 40 °C
